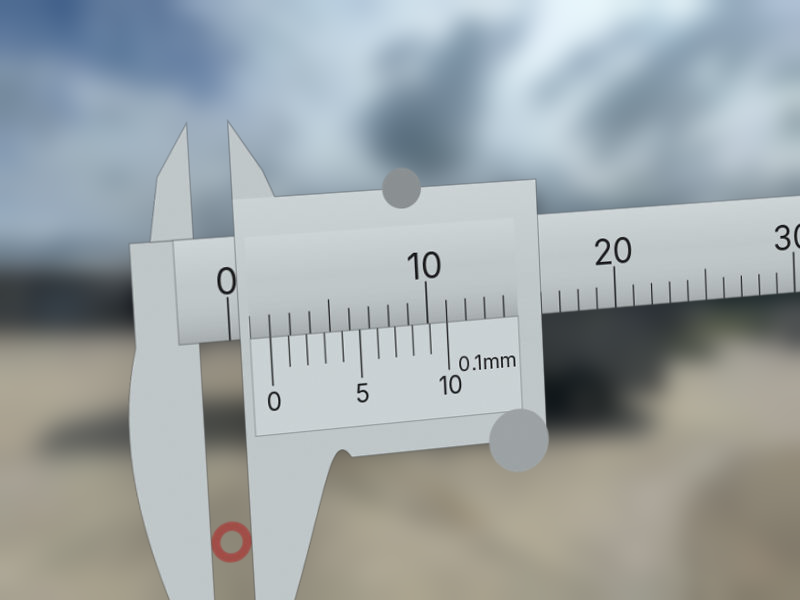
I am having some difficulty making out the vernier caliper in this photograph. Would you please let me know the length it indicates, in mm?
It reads 2.0 mm
